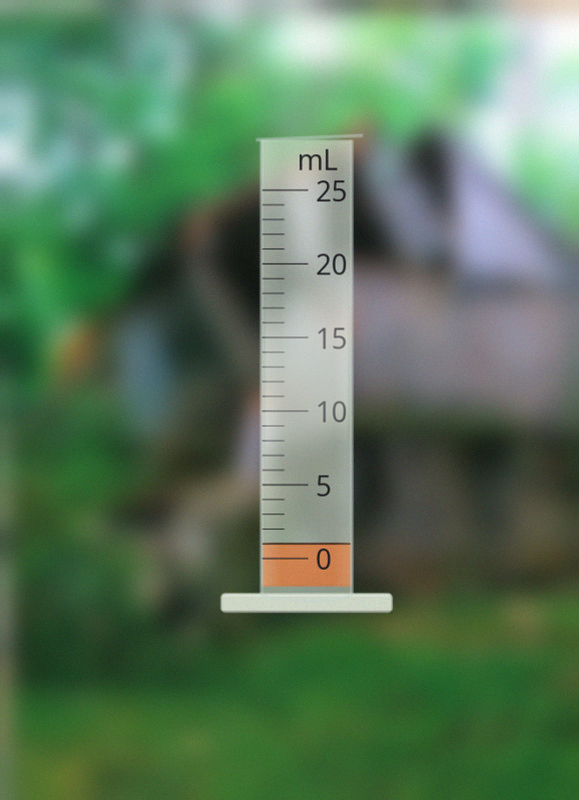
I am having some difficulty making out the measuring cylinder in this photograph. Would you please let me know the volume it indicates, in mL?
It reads 1 mL
